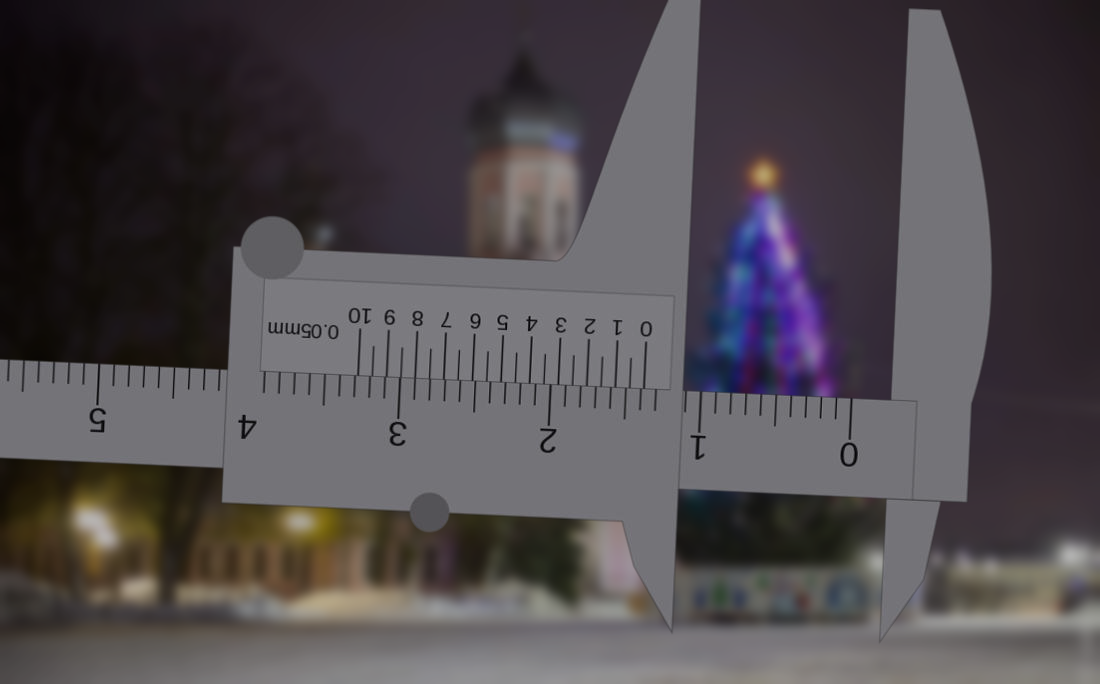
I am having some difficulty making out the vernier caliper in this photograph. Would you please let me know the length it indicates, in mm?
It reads 13.8 mm
